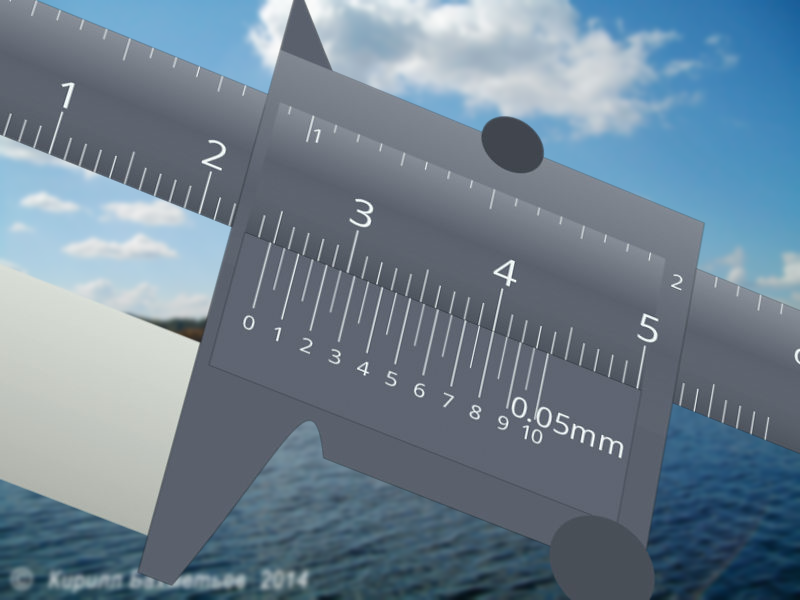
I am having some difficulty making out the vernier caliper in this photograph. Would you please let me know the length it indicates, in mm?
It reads 24.8 mm
